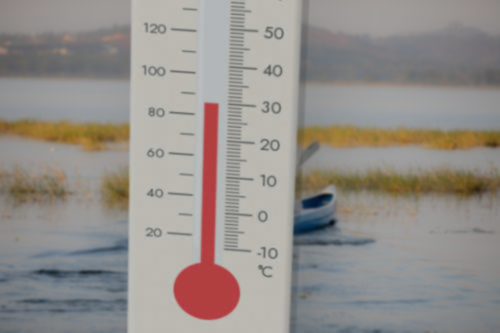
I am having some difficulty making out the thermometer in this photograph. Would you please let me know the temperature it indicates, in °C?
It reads 30 °C
